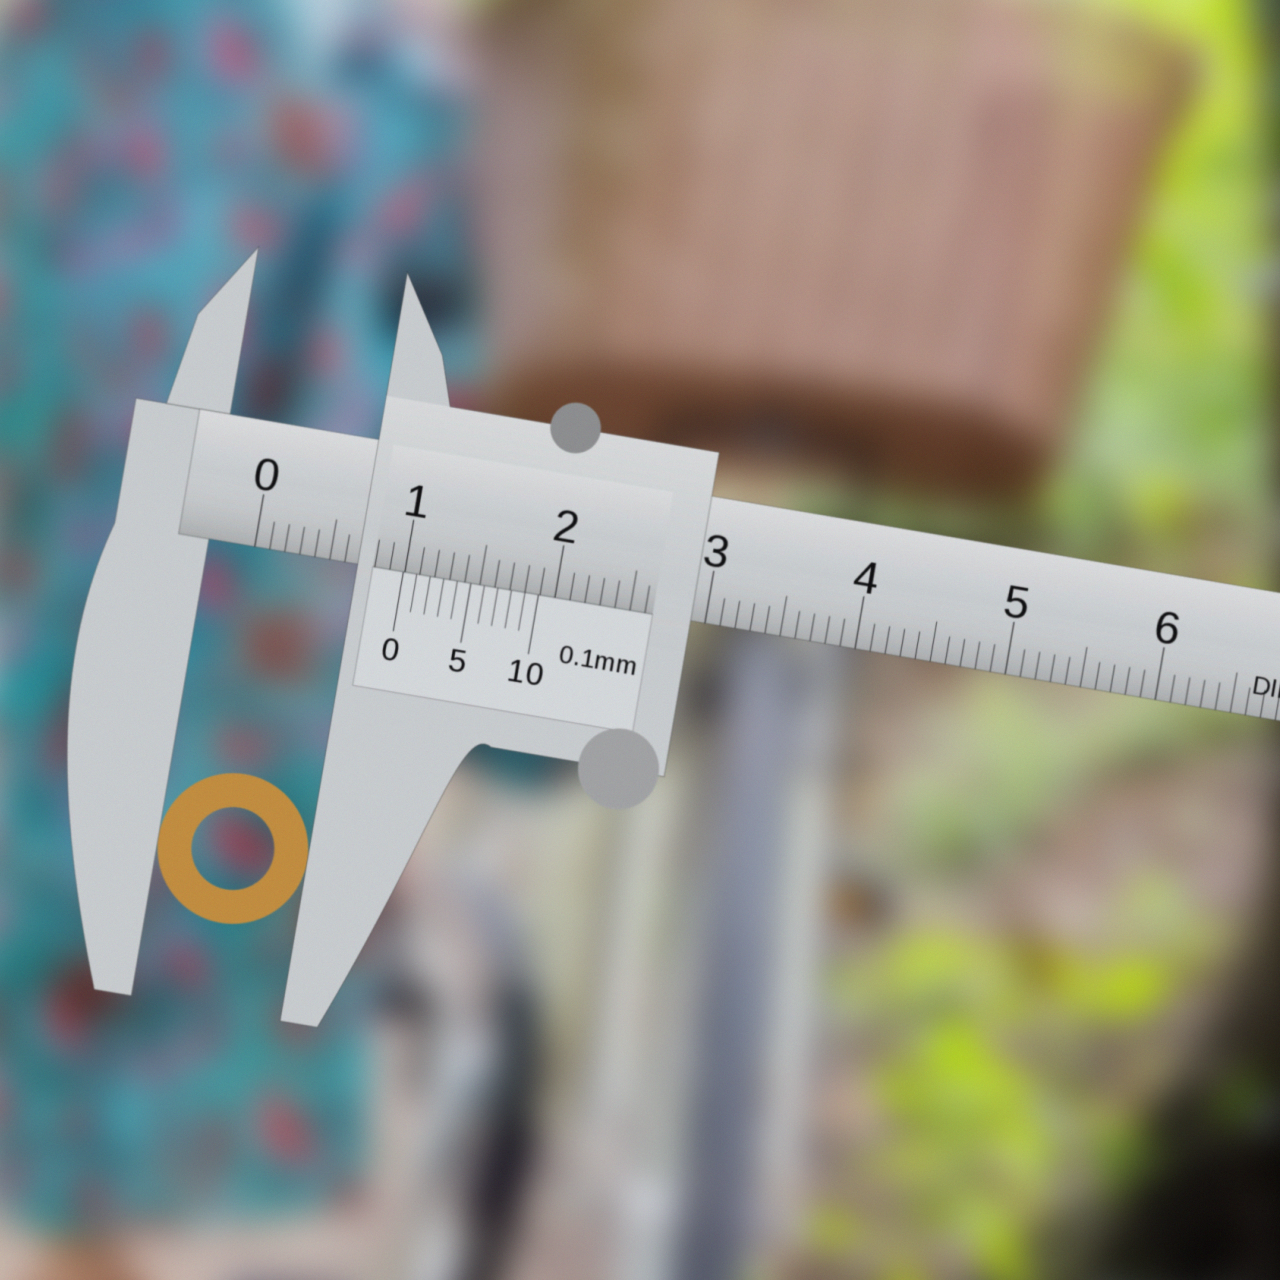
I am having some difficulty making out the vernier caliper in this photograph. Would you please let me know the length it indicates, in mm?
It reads 9.9 mm
